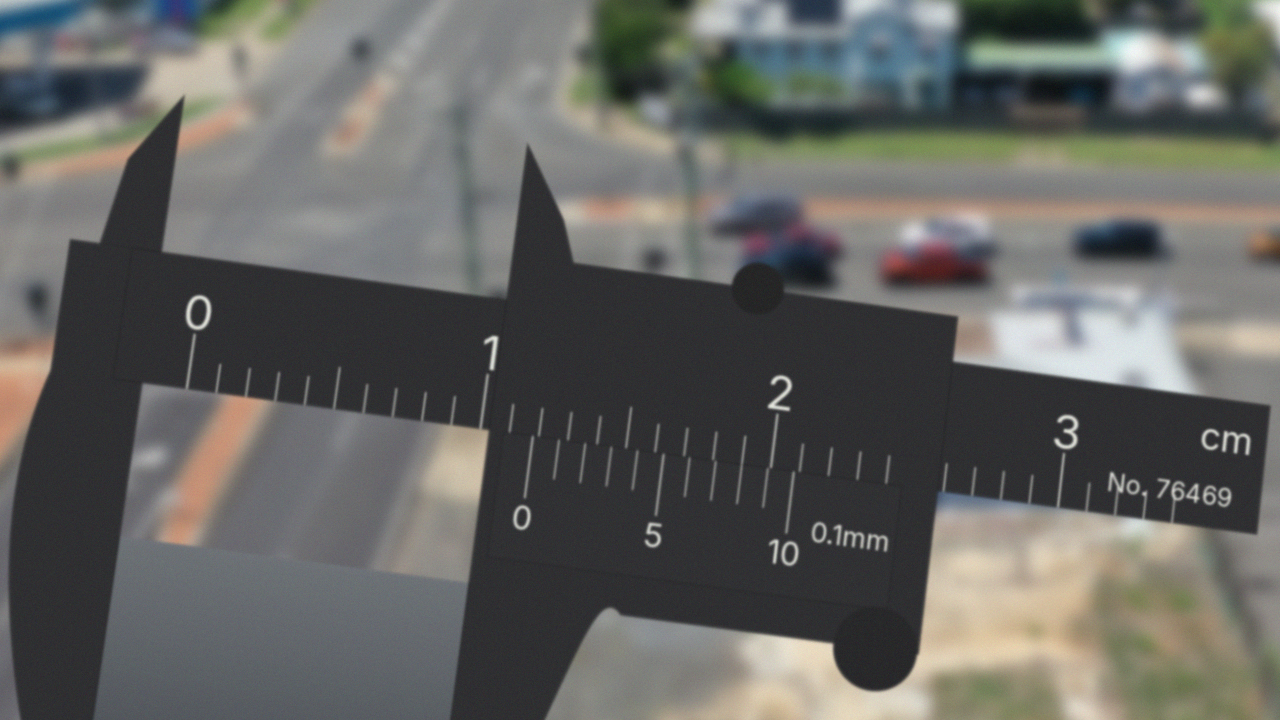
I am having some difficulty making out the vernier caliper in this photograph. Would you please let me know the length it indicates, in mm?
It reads 11.8 mm
